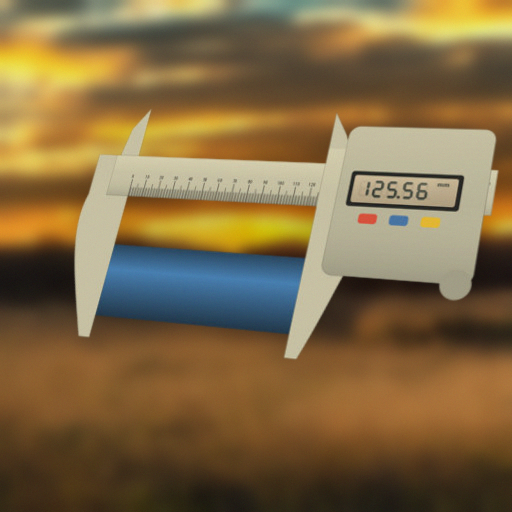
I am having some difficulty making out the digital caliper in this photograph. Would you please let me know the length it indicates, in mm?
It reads 125.56 mm
